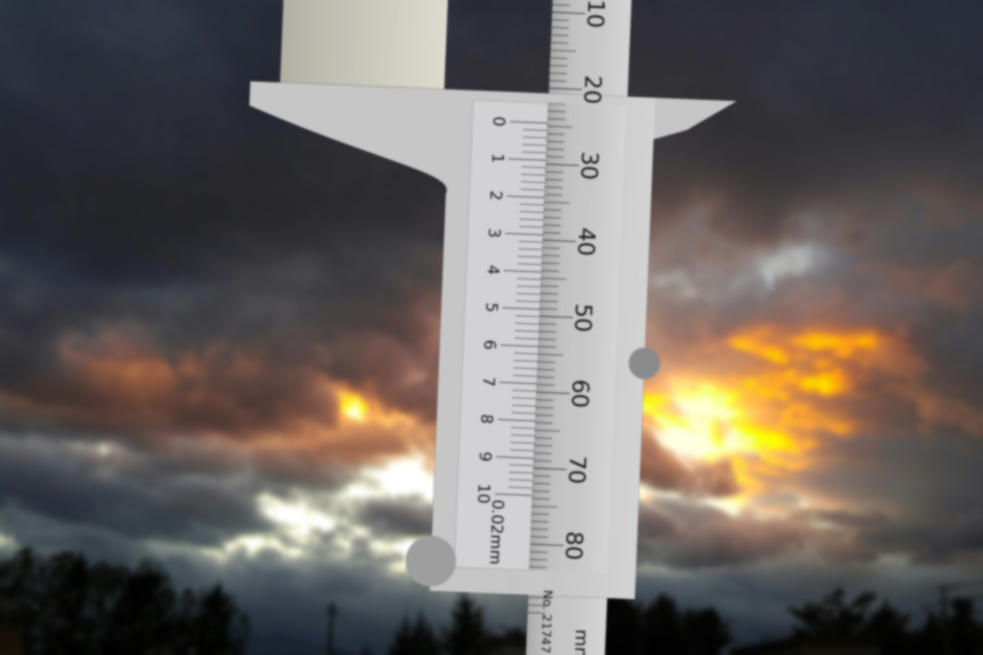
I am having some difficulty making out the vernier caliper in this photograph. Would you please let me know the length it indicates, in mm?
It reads 24.6 mm
